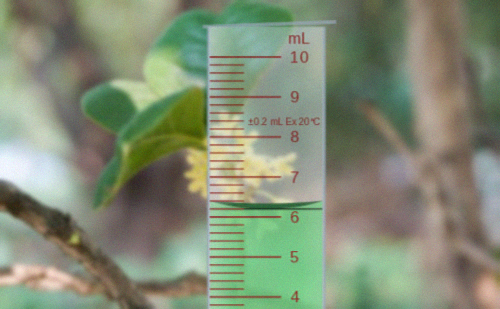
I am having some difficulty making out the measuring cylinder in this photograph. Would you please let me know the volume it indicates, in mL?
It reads 6.2 mL
